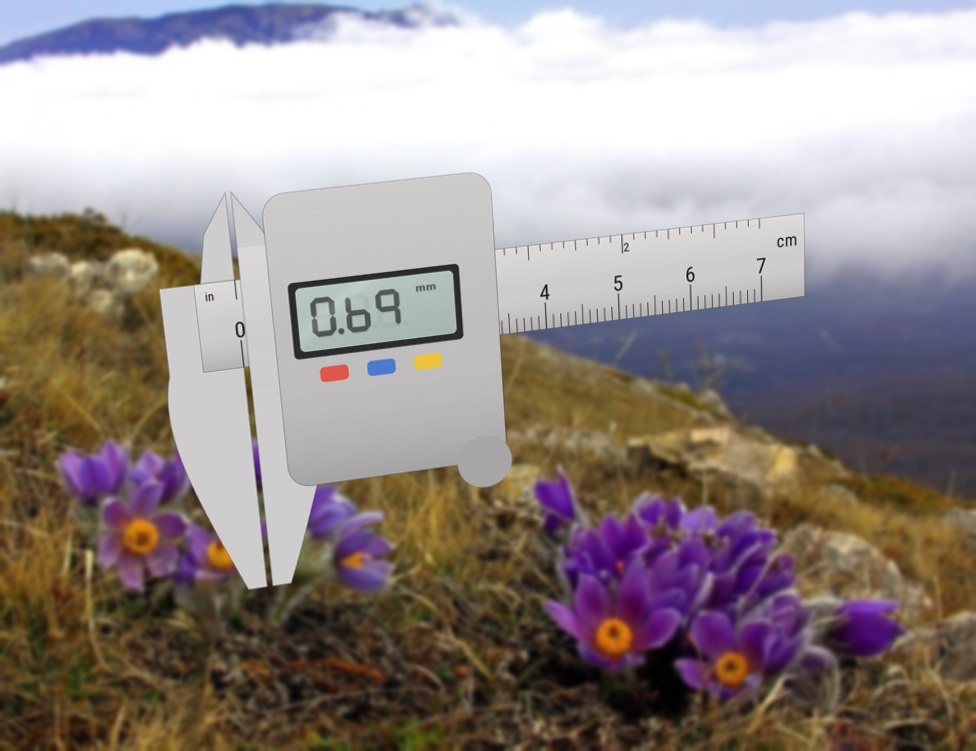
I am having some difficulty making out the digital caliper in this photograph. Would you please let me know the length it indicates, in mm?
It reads 0.69 mm
